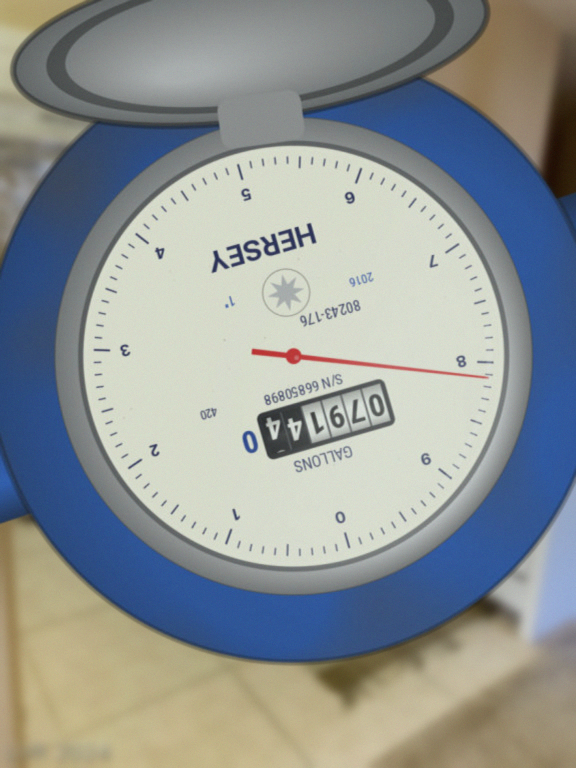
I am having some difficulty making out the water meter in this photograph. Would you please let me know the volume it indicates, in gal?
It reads 791438.1 gal
